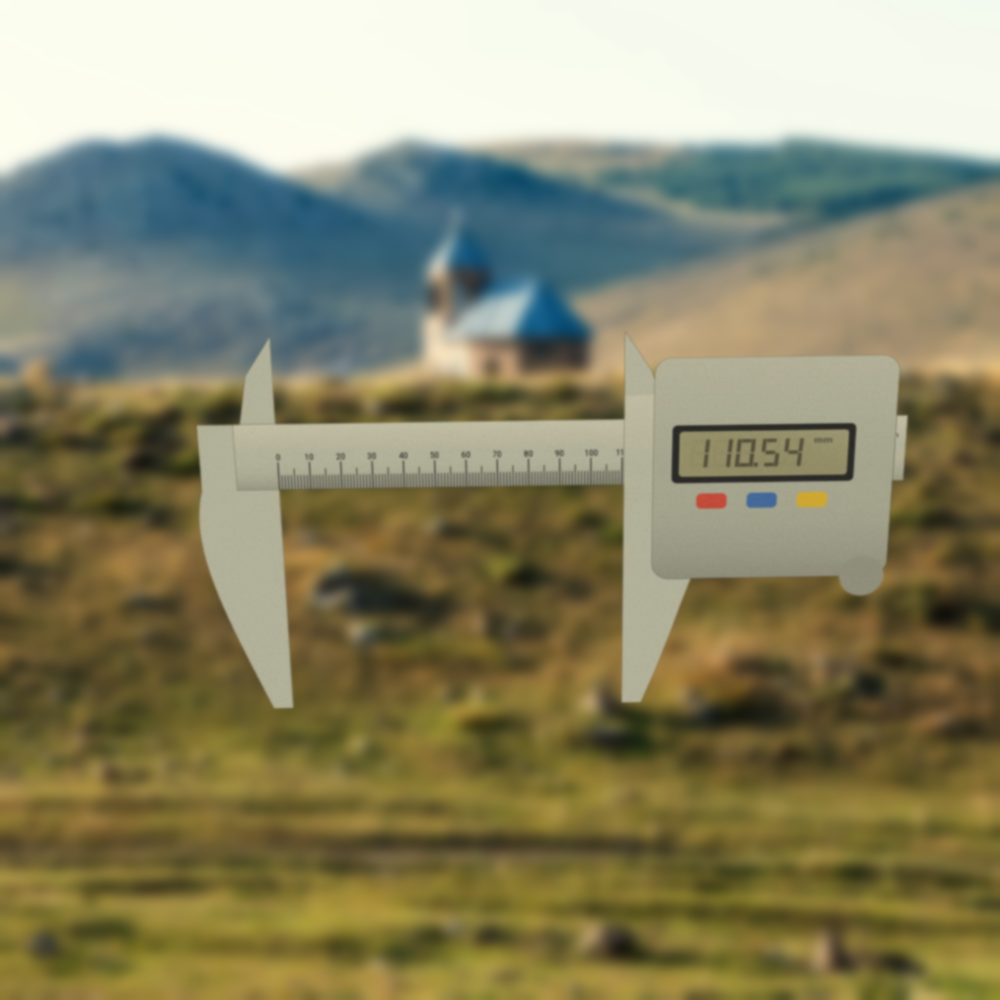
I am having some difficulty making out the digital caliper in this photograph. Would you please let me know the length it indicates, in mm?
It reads 110.54 mm
